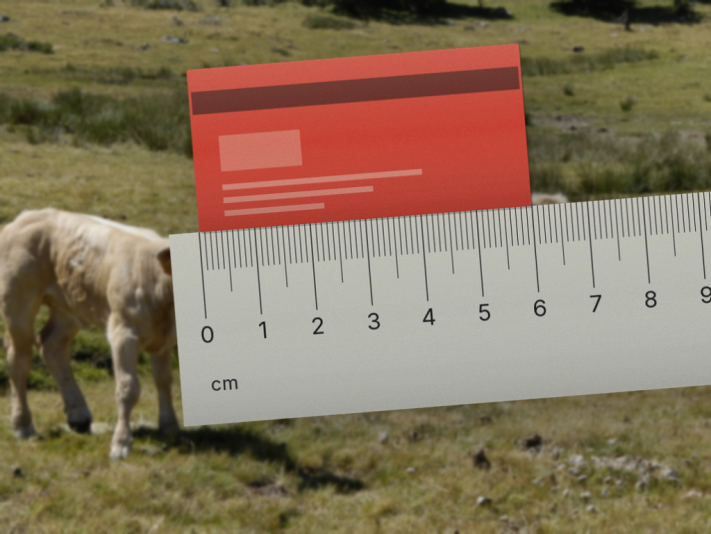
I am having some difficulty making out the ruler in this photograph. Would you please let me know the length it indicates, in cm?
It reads 6 cm
